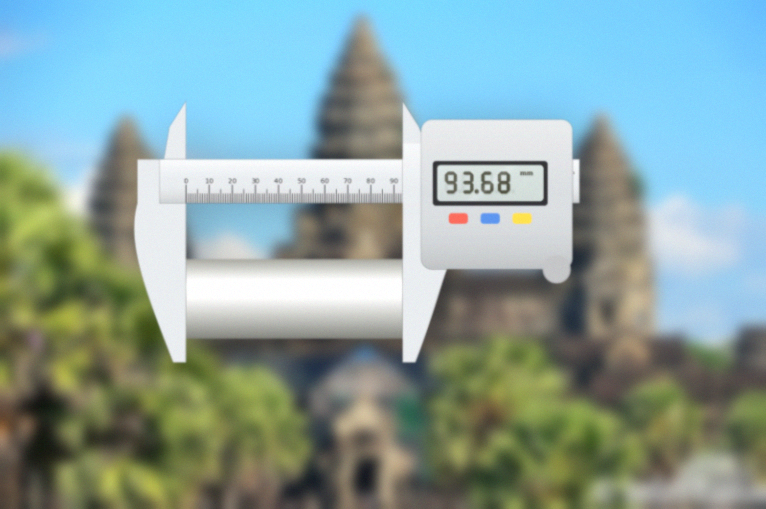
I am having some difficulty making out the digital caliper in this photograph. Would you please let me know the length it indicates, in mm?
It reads 93.68 mm
